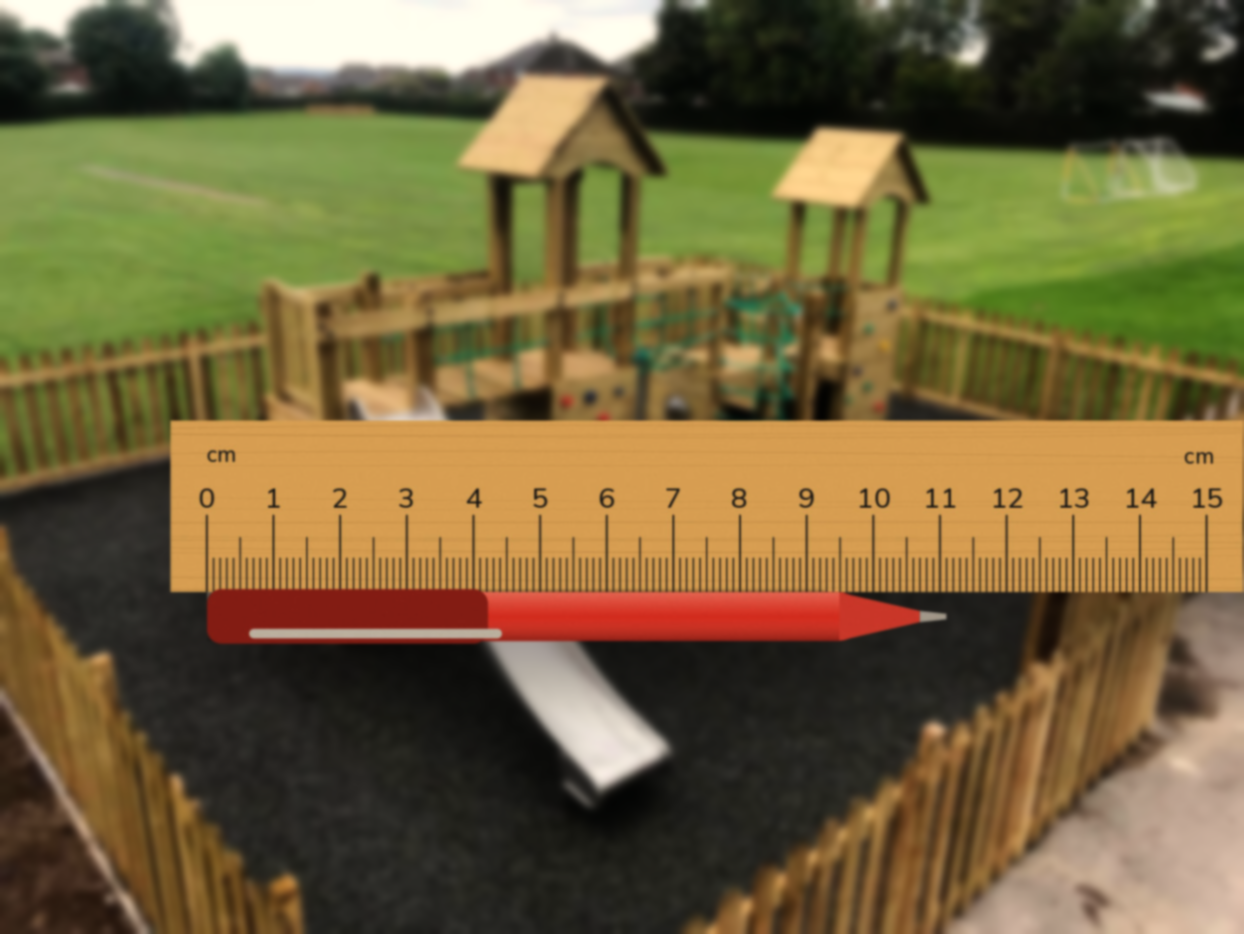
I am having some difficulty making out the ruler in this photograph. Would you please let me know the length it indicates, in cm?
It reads 11.1 cm
